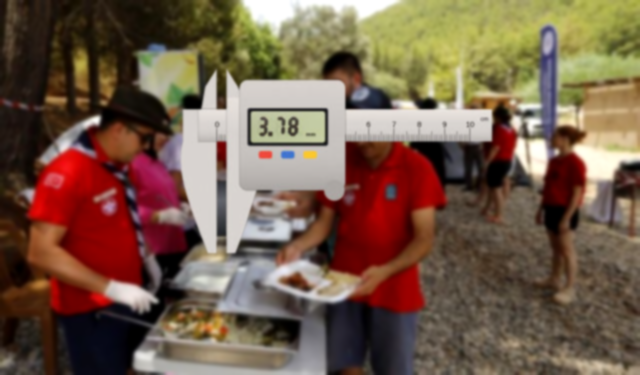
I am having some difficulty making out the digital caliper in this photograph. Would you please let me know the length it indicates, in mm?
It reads 3.78 mm
